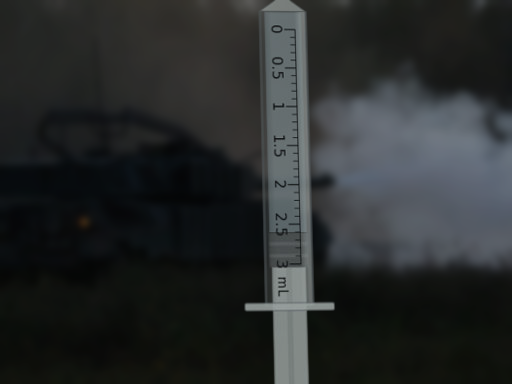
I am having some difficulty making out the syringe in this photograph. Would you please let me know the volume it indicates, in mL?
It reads 2.6 mL
